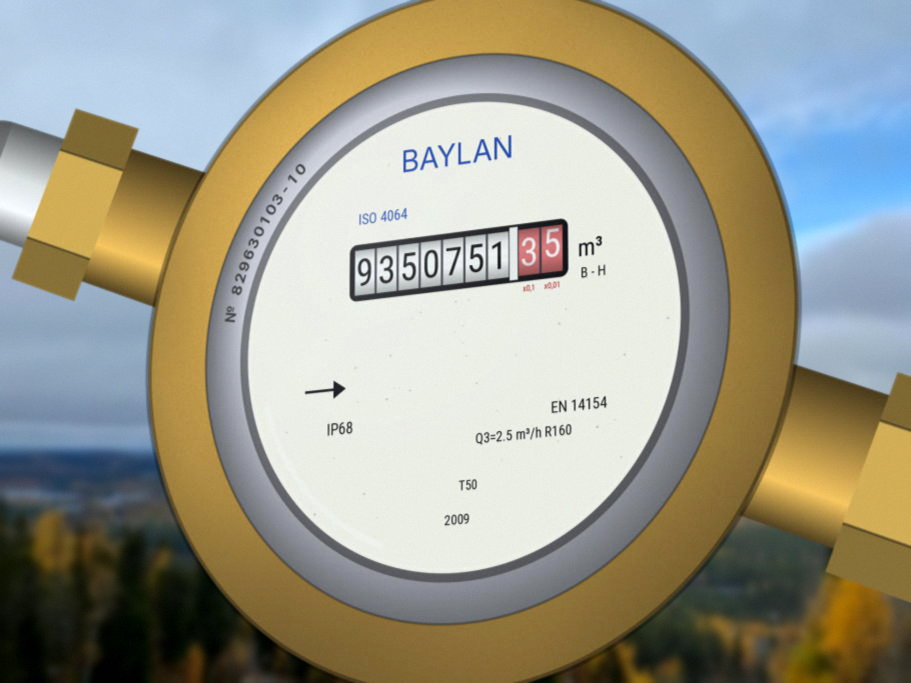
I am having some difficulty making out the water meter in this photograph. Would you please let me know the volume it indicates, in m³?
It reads 9350751.35 m³
